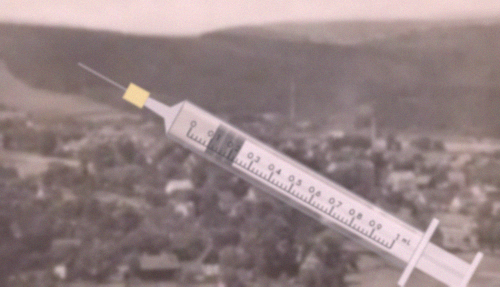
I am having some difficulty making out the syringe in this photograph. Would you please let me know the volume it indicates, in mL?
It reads 0.1 mL
